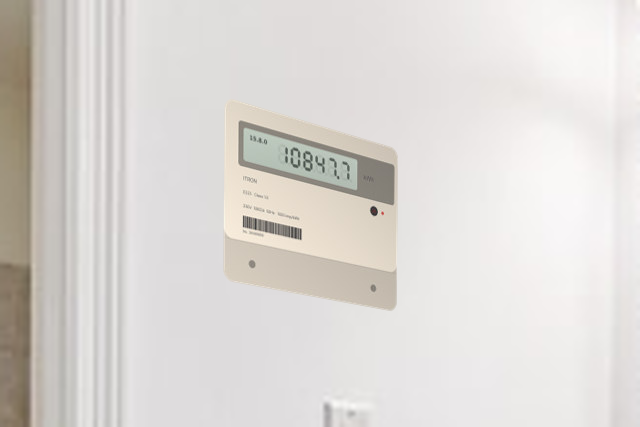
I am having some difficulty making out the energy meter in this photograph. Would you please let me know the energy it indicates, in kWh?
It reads 10847.7 kWh
